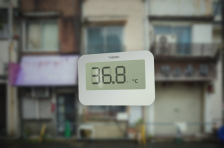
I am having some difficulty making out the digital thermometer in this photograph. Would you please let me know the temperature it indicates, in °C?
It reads 36.8 °C
